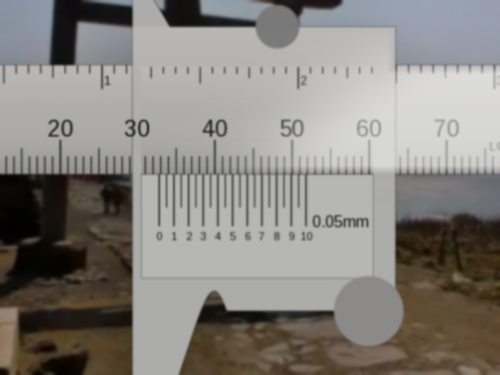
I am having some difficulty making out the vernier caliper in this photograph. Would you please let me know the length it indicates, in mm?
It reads 32.8 mm
